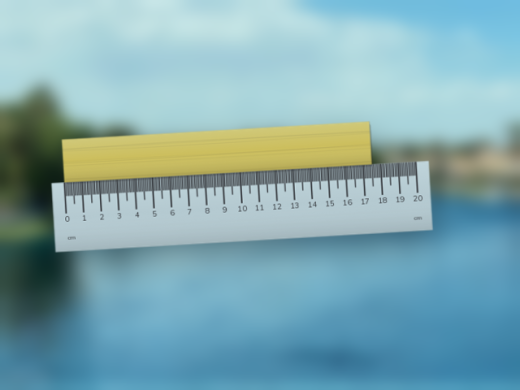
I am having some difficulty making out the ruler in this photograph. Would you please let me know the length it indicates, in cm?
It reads 17.5 cm
